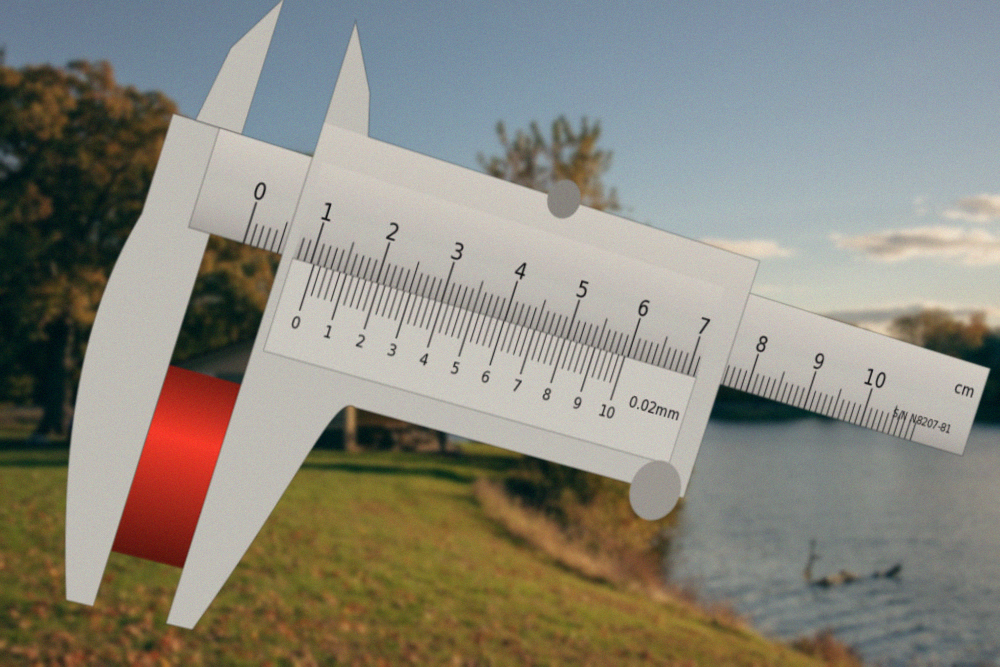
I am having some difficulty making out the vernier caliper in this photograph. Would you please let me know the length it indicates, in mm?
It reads 10.5 mm
